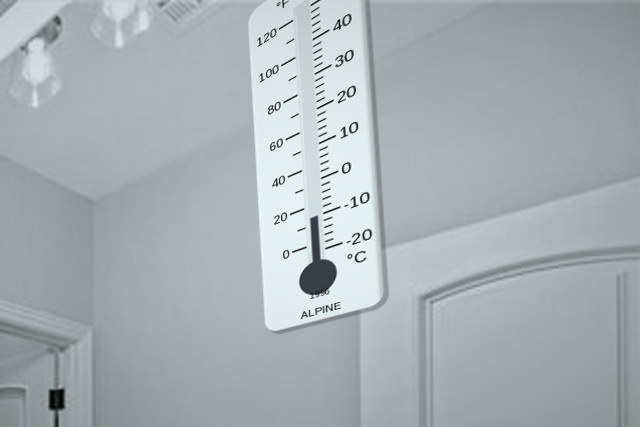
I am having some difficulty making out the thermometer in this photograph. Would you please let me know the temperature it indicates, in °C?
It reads -10 °C
